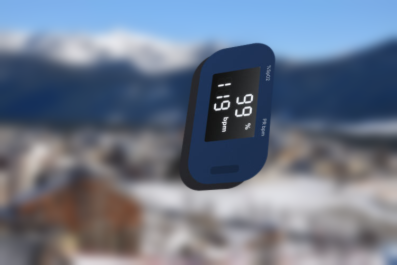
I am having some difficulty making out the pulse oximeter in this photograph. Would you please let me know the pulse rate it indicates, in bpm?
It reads 119 bpm
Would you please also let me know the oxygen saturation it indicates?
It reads 99 %
